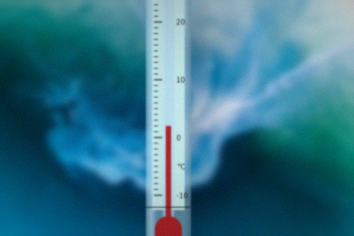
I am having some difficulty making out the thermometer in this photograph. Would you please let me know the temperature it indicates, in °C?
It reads 2 °C
